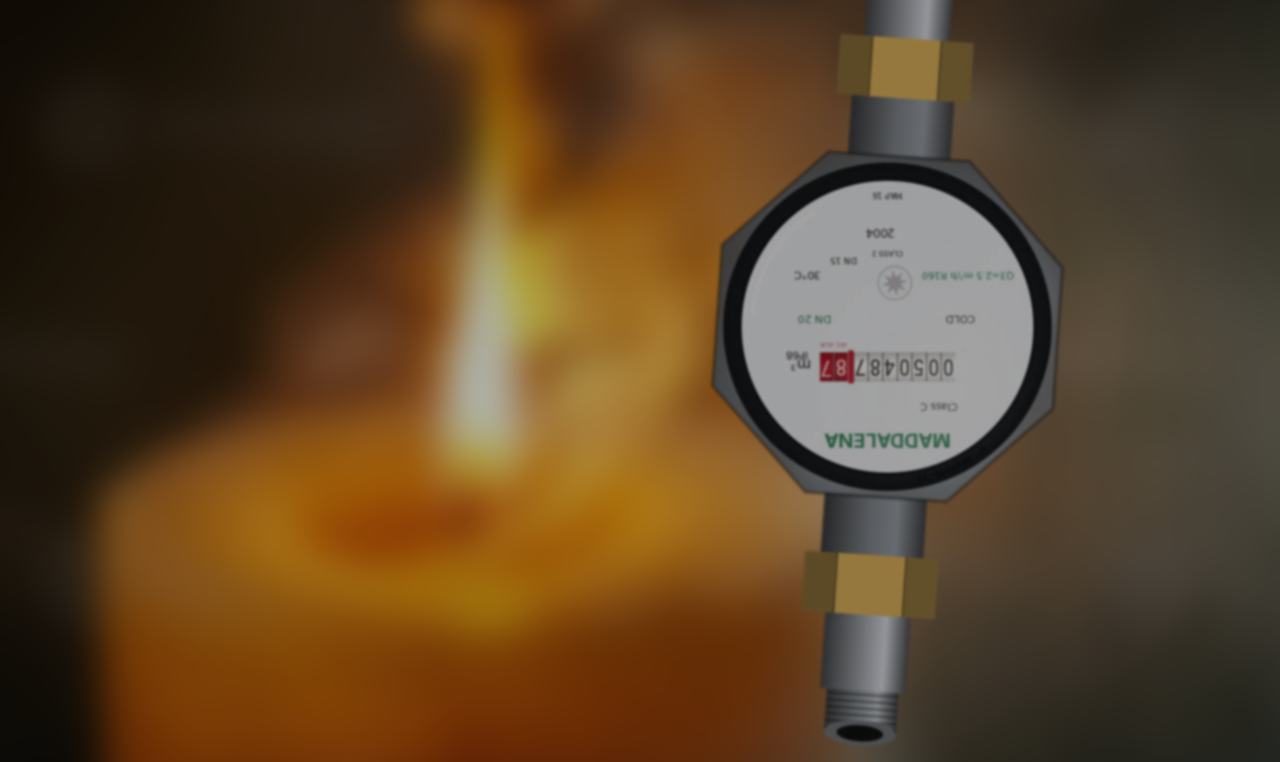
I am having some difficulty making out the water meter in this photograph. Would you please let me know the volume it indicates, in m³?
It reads 50487.87 m³
